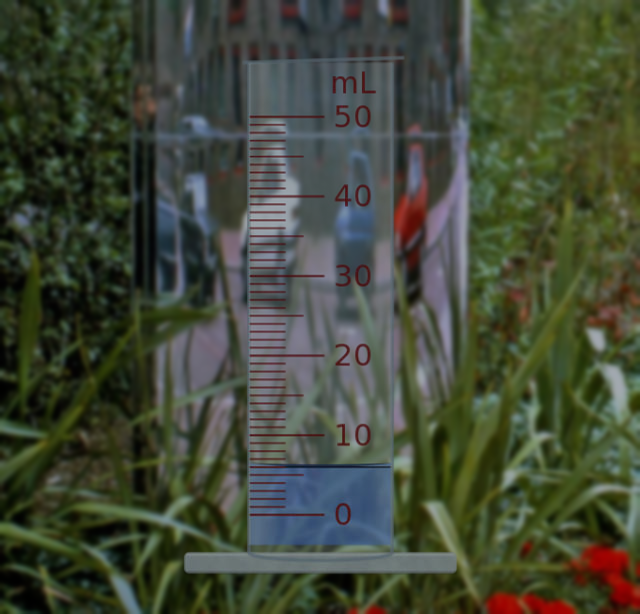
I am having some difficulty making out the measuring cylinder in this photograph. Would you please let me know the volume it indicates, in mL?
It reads 6 mL
